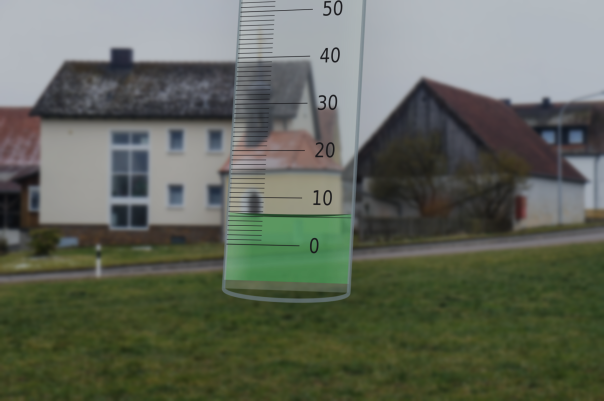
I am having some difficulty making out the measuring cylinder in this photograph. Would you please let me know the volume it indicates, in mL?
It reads 6 mL
